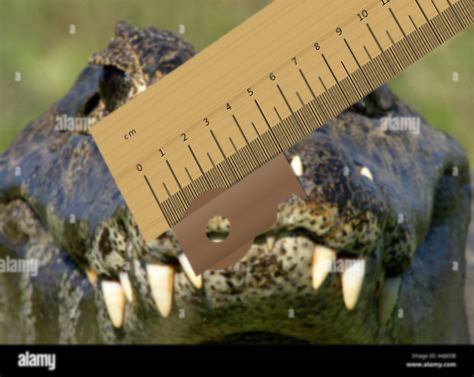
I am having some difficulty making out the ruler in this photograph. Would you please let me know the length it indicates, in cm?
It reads 5 cm
